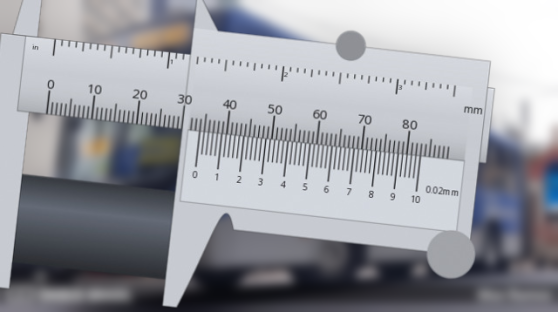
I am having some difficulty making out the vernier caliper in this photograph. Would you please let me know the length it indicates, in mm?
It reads 34.0 mm
